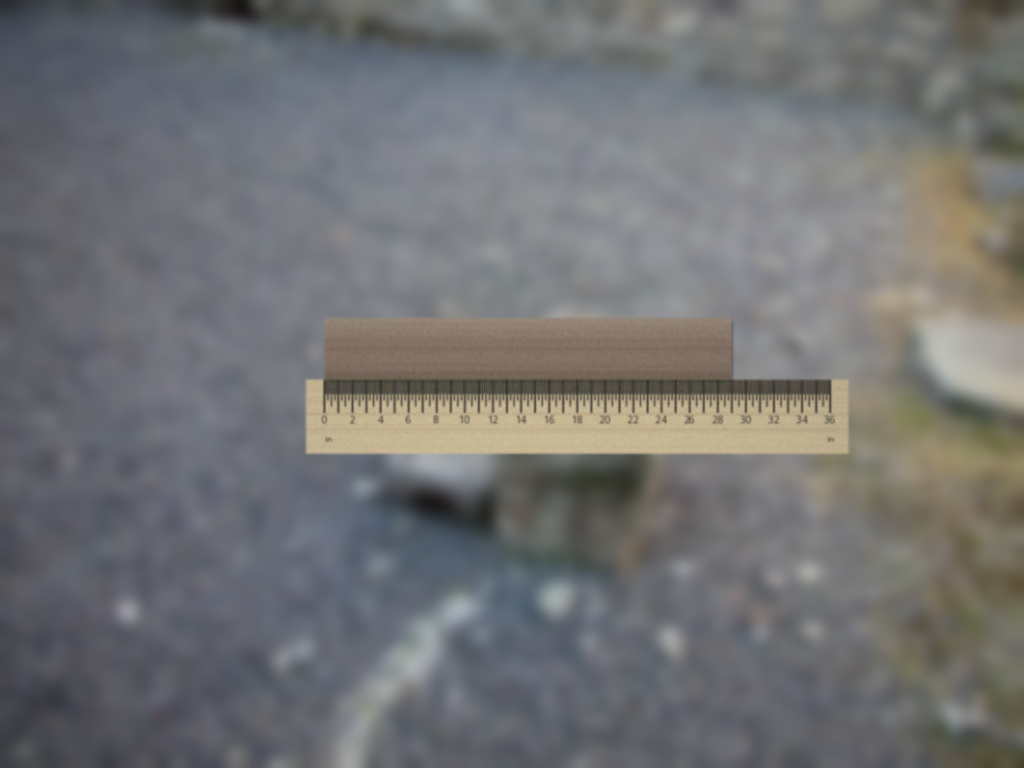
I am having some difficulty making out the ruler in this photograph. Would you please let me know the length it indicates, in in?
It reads 29 in
